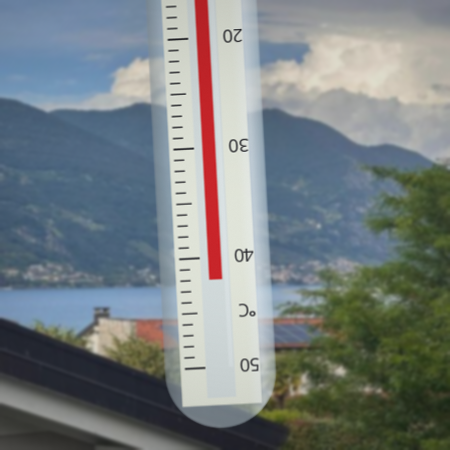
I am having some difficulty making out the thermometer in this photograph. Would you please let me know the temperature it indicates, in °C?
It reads 42 °C
